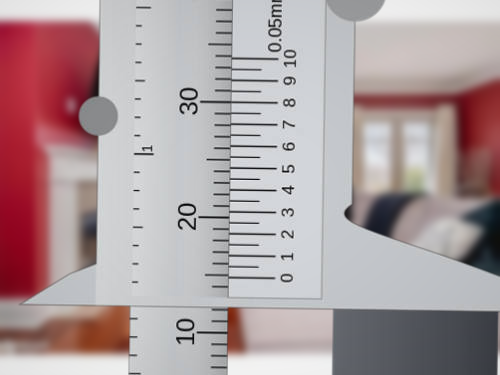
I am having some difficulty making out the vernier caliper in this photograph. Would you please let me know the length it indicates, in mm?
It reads 14.8 mm
